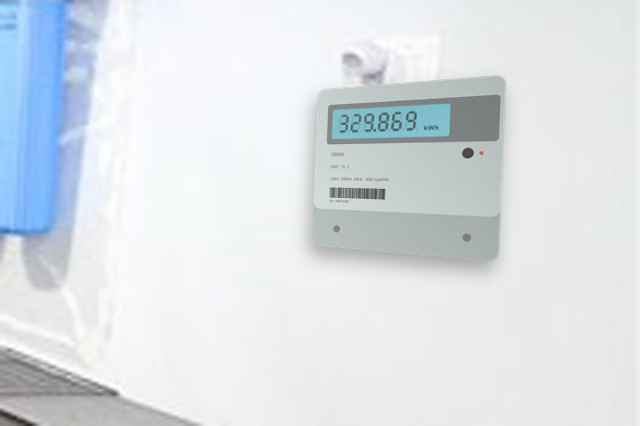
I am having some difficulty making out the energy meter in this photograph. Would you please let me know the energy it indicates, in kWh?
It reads 329.869 kWh
